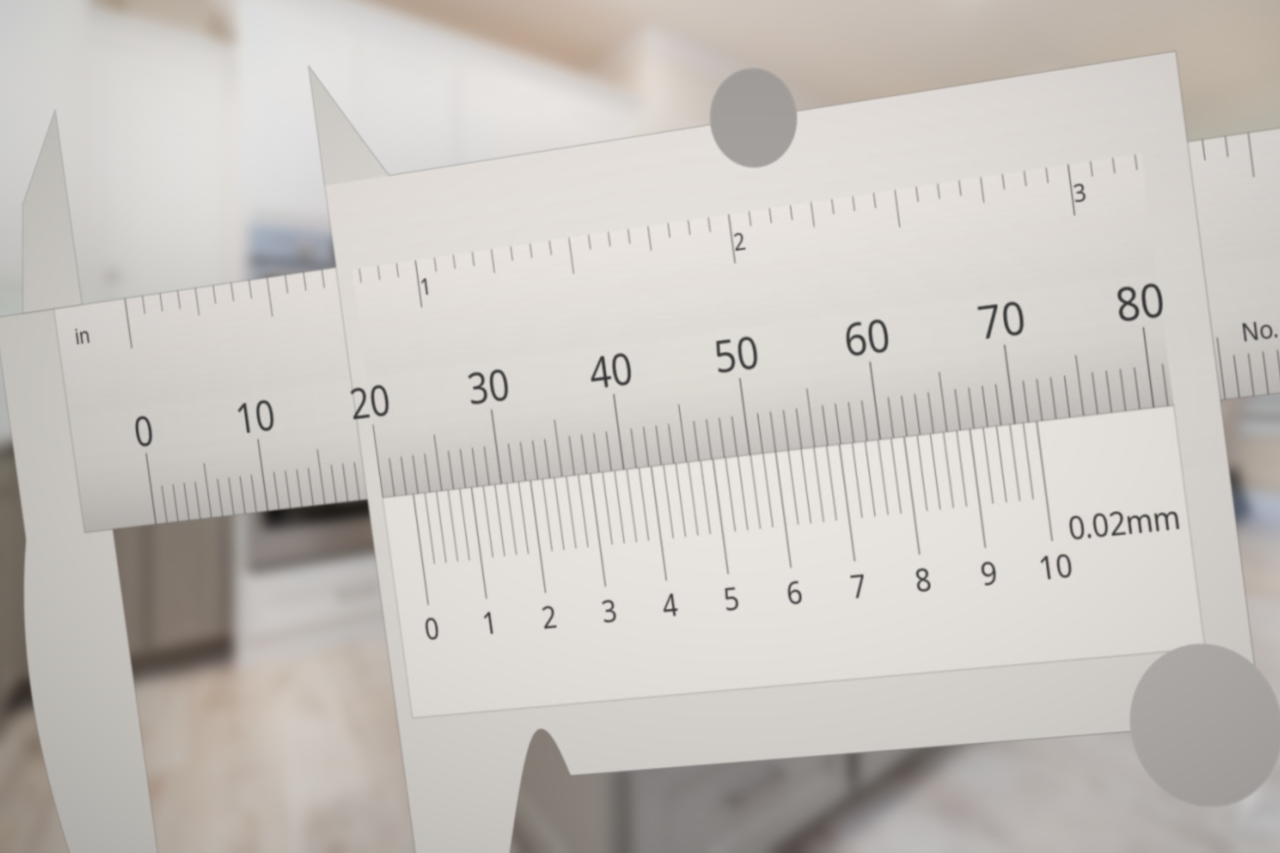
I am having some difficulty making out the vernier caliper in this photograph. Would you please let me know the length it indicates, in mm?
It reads 22.6 mm
